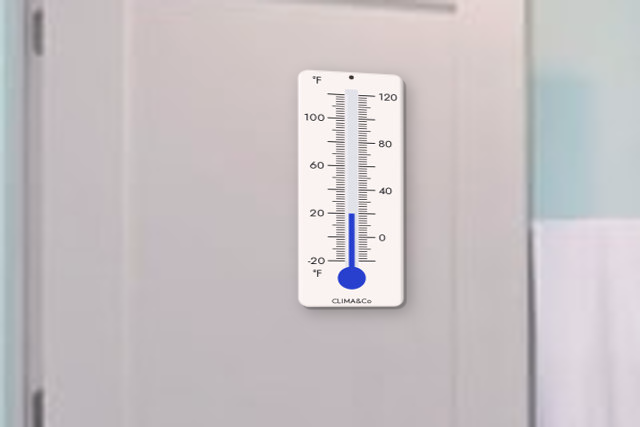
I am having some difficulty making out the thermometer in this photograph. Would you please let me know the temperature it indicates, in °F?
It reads 20 °F
